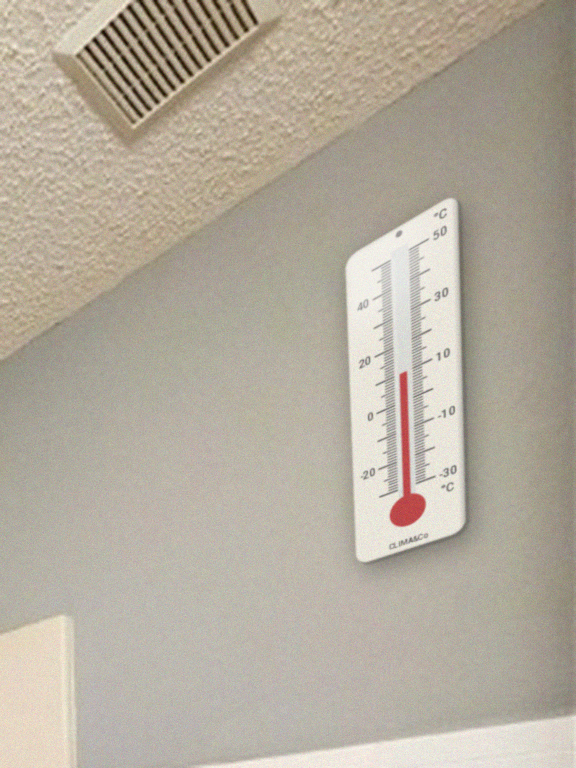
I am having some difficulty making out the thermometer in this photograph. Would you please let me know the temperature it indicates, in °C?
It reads 10 °C
